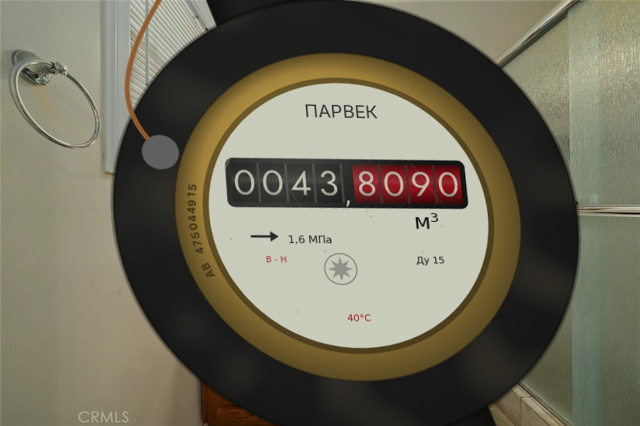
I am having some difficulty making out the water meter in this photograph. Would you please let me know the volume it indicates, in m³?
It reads 43.8090 m³
